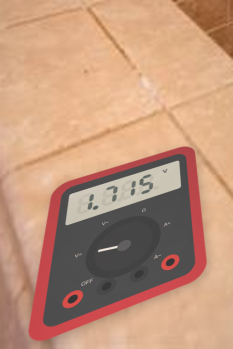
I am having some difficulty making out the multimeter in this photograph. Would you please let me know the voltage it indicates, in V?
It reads 1.715 V
